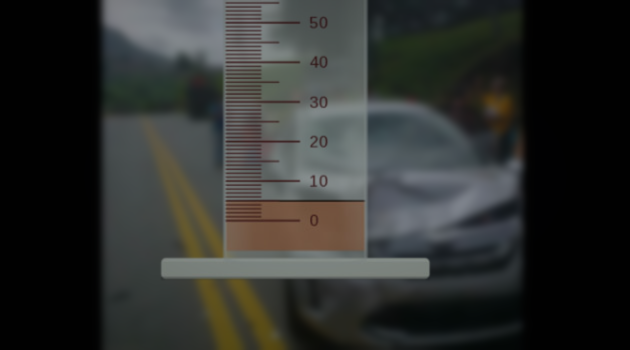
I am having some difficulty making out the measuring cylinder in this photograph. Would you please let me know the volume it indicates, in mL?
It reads 5 mL
